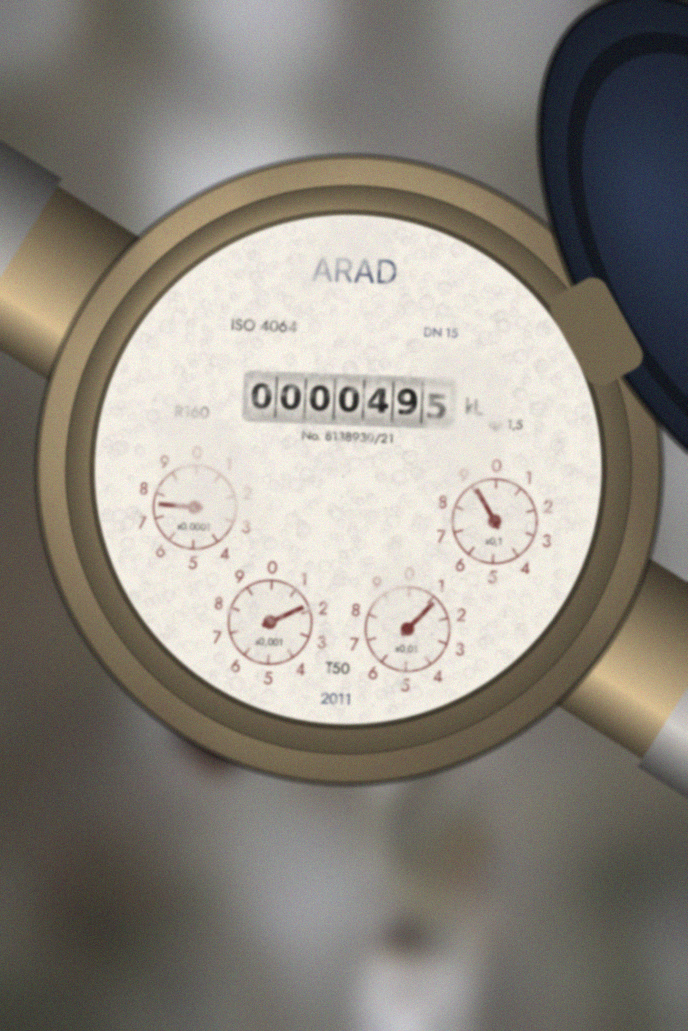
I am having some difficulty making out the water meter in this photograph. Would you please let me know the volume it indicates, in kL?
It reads 494.9117 kL
